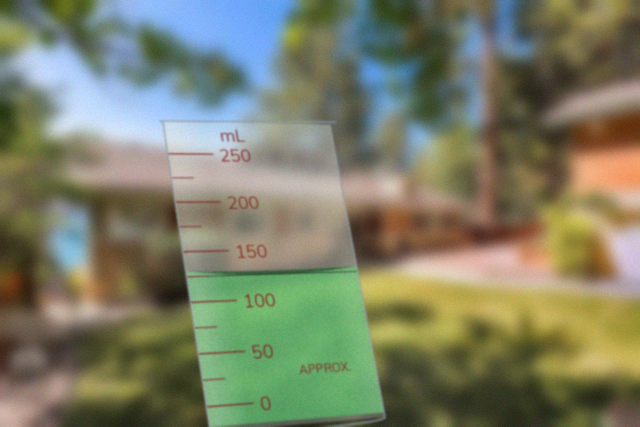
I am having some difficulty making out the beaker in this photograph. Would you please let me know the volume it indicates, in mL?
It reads 125 mL
